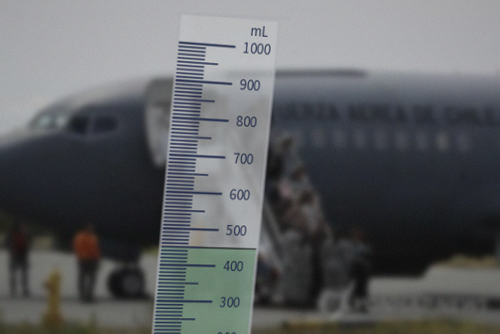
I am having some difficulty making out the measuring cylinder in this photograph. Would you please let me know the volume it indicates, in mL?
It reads 450 mL
